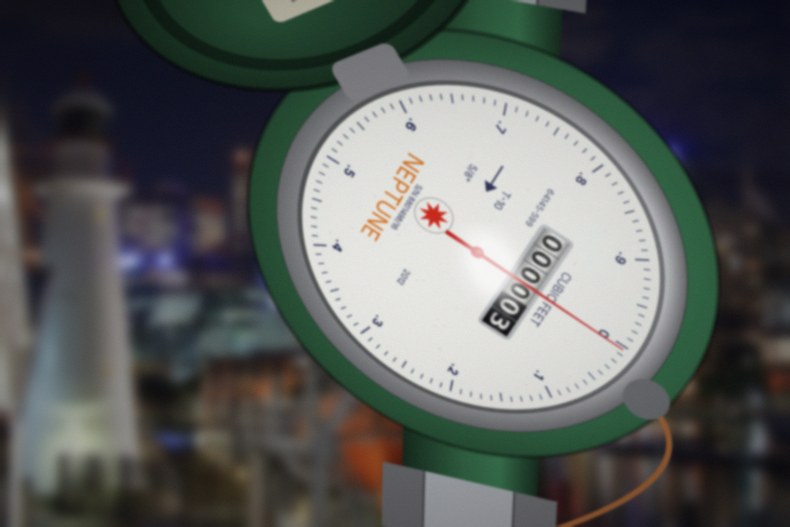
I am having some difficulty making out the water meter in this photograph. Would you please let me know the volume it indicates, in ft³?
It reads 3.00 ft³
